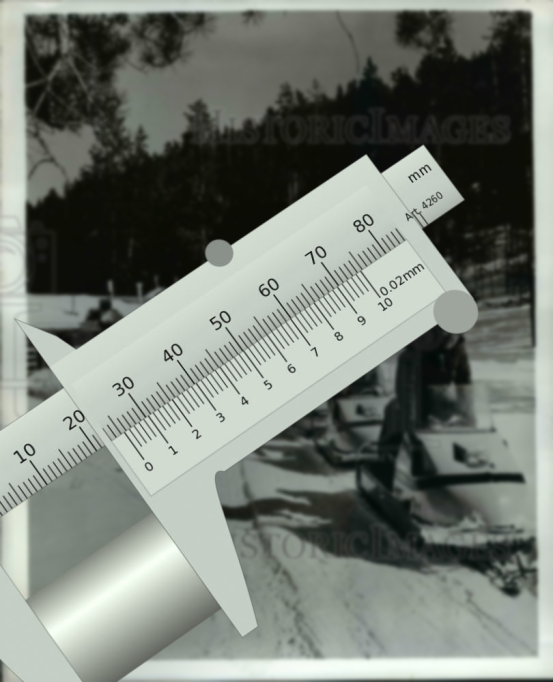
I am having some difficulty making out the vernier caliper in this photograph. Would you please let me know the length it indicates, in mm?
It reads 25.6 mm
